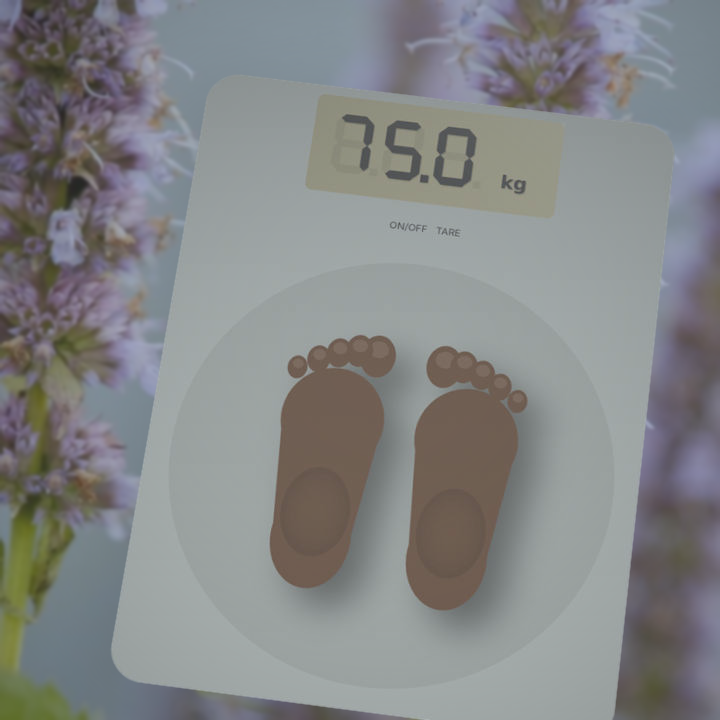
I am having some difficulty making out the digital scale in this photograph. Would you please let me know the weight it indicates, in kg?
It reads 75.0 kg
